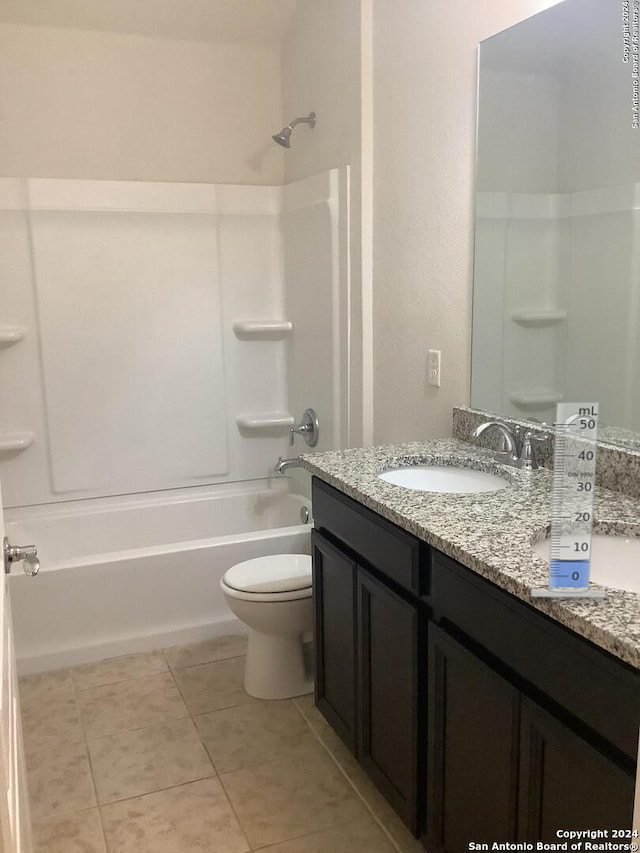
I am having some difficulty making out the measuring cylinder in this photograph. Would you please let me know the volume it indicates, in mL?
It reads 5 mL
